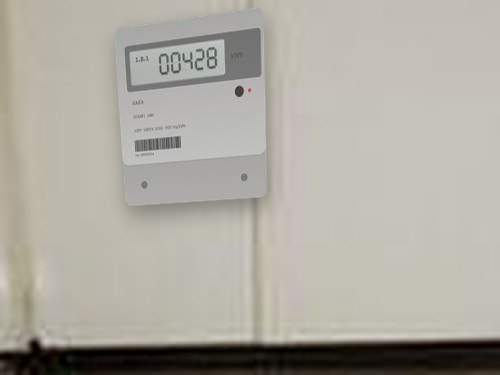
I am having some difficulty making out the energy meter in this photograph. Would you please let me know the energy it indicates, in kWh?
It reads 428 kWh
